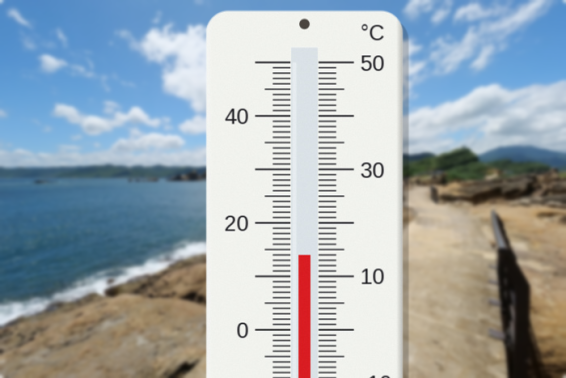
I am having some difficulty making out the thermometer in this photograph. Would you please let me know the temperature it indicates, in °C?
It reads 14 °C
